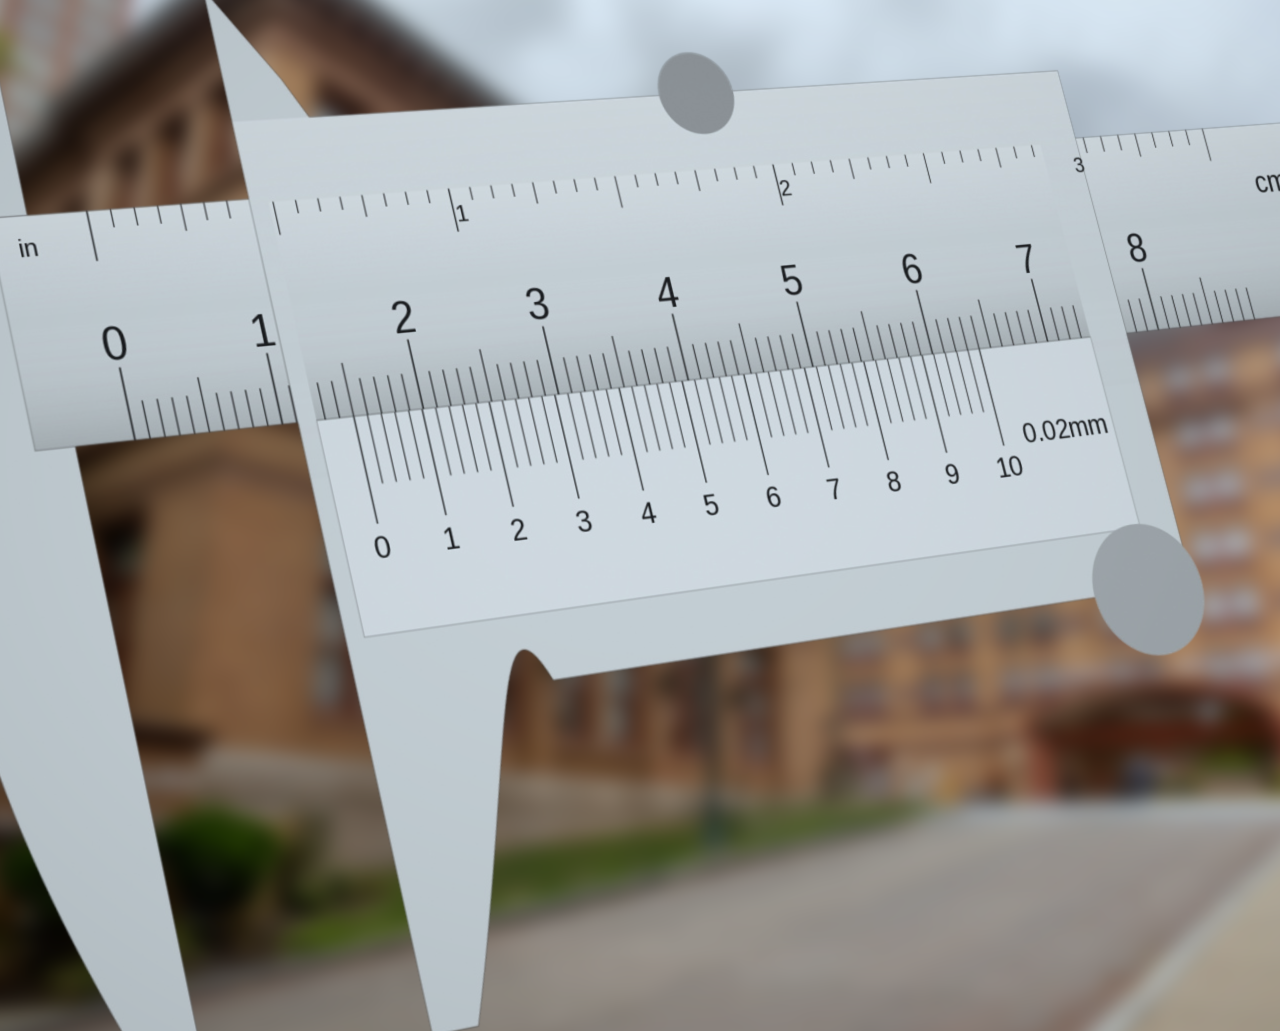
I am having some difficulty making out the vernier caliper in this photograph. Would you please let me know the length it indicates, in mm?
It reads 15.0 mm
